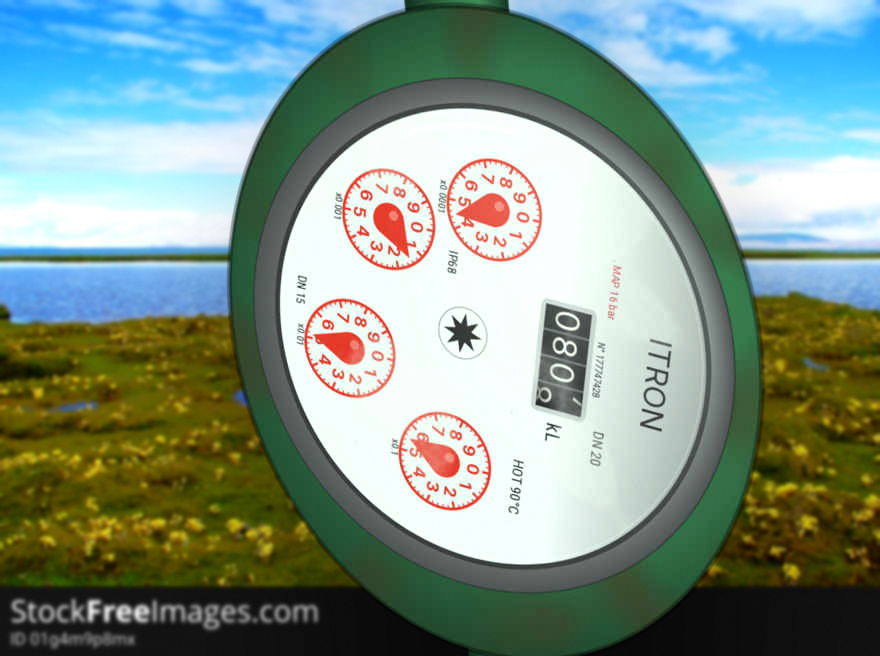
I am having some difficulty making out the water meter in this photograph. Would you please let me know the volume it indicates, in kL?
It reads 807.5514 kL
